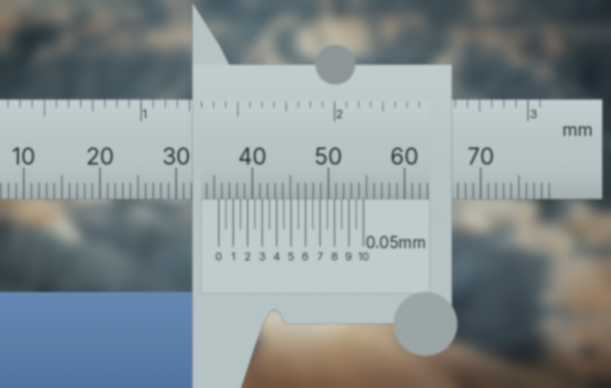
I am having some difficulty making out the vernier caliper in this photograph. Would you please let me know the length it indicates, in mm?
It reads 35.6 mm
